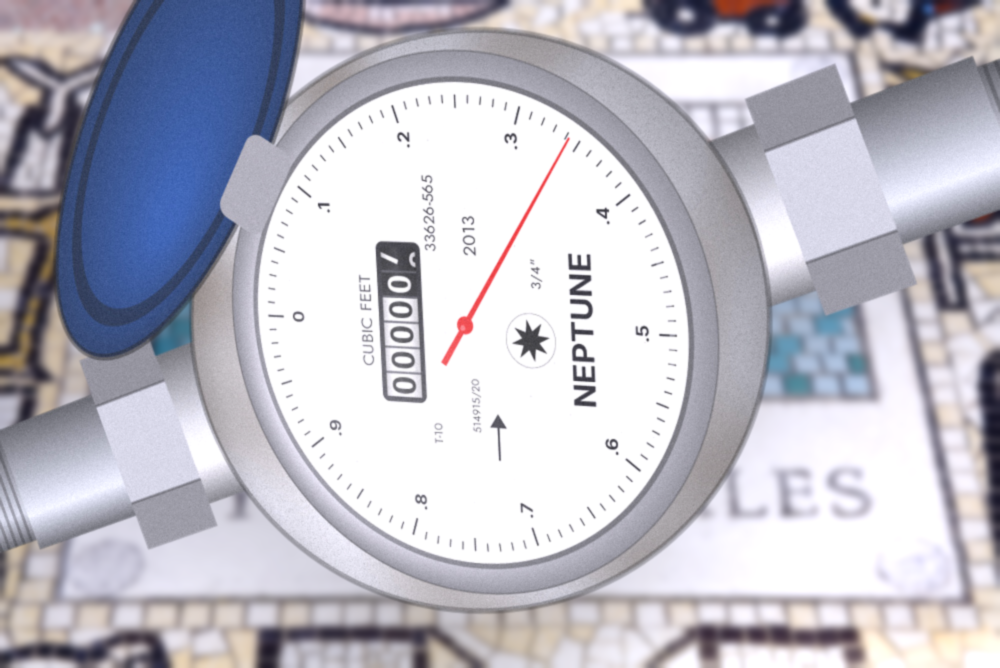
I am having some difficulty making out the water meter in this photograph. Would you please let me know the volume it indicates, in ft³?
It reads 7.34 ft³
